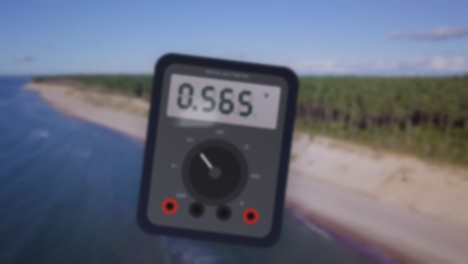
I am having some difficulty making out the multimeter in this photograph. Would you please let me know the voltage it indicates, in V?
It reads 0.565 V
